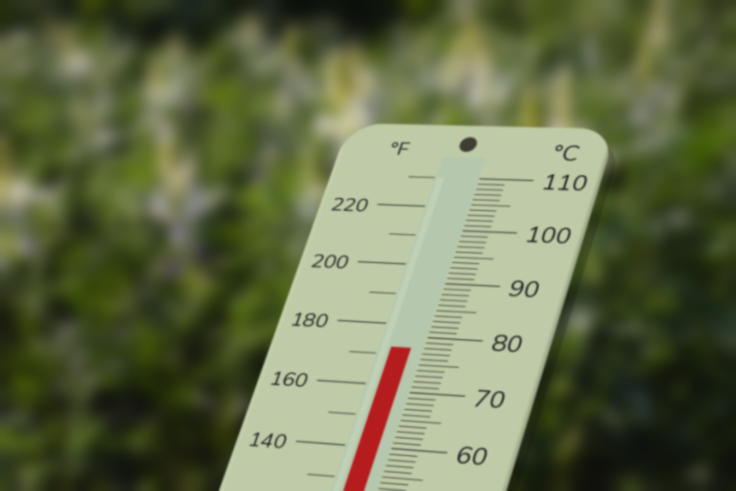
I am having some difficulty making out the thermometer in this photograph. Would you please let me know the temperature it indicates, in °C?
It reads 78 °C
